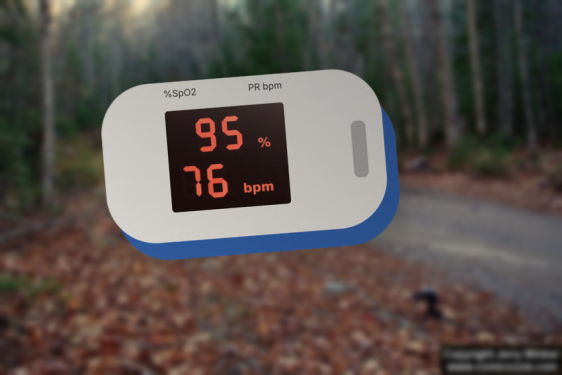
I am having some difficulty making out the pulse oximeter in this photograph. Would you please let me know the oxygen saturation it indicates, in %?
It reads 95 %
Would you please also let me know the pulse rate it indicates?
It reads 76 bpm
